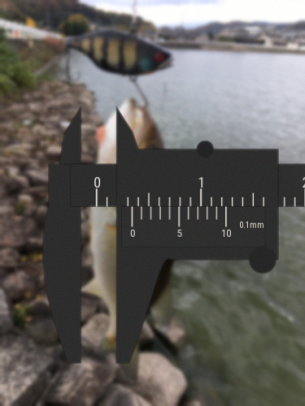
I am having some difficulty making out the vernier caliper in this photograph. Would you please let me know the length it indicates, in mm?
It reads 3.4 mm
